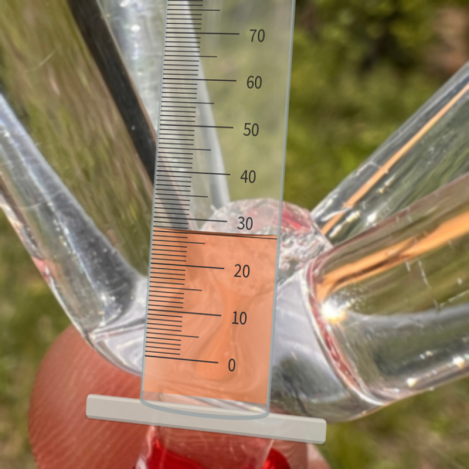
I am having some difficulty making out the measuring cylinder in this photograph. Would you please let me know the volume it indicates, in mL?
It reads 27 mL
